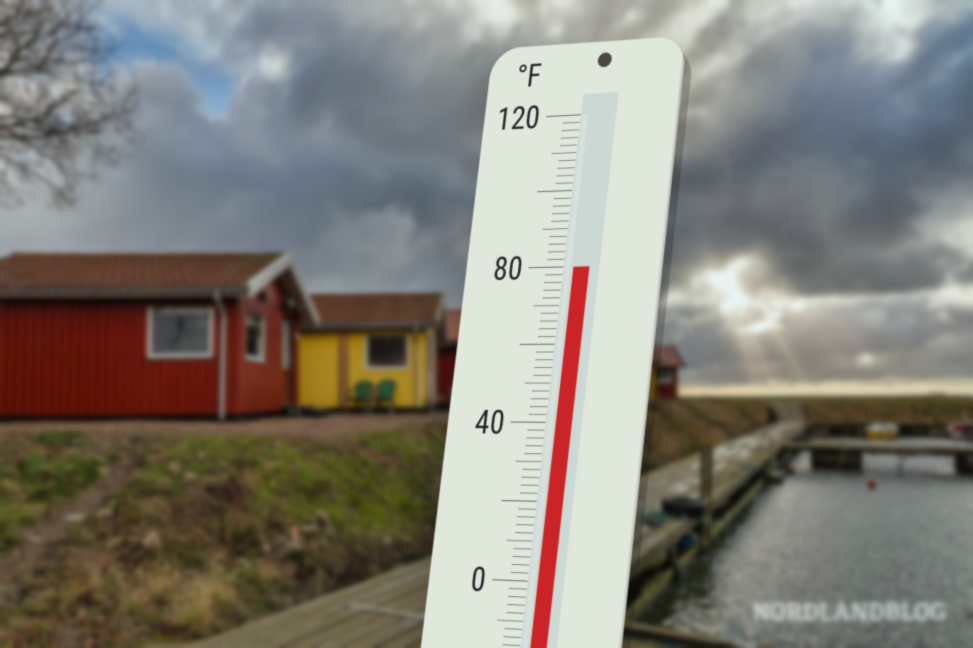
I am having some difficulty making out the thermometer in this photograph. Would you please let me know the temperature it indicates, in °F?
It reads 80 °F
